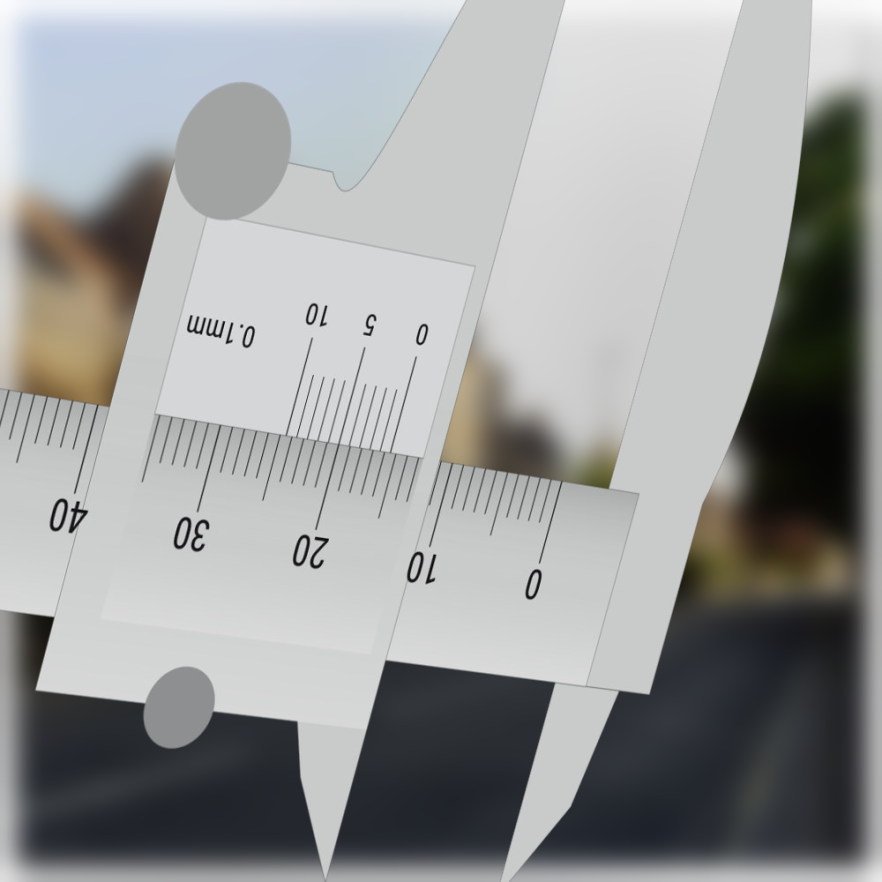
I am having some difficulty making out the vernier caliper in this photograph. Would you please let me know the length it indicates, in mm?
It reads 15.5 mm
